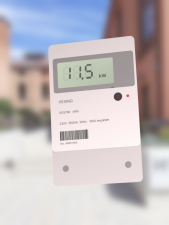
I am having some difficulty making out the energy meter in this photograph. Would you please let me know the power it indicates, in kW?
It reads 11.5 kW
